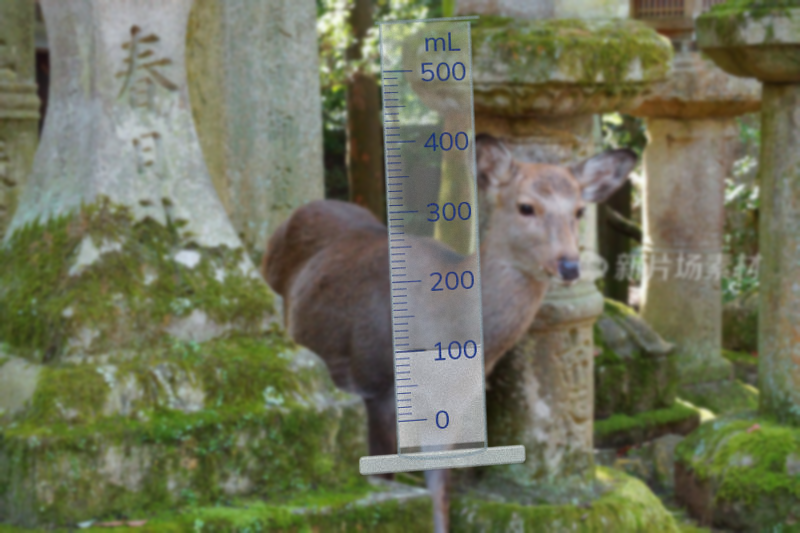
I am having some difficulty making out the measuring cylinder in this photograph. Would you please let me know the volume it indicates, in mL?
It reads 100 mL
